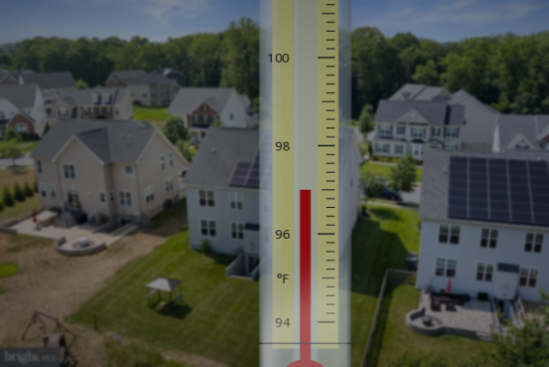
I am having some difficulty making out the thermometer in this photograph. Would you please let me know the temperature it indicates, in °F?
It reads 97 °F
